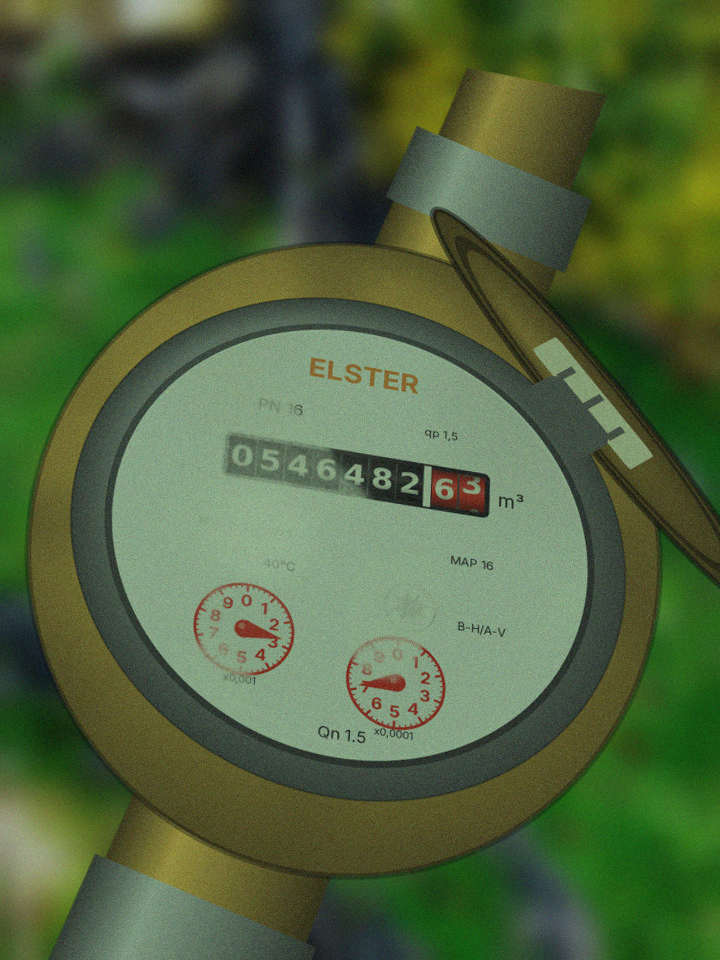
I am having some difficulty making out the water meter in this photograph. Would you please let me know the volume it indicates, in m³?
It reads 546482.6327 m³
